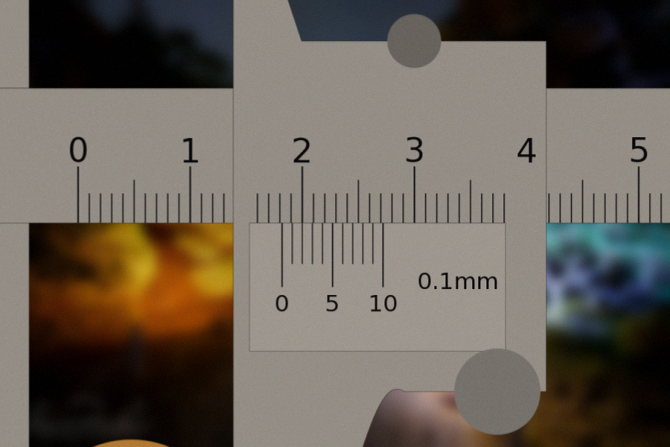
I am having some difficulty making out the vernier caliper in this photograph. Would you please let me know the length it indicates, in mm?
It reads 18.2 mm
